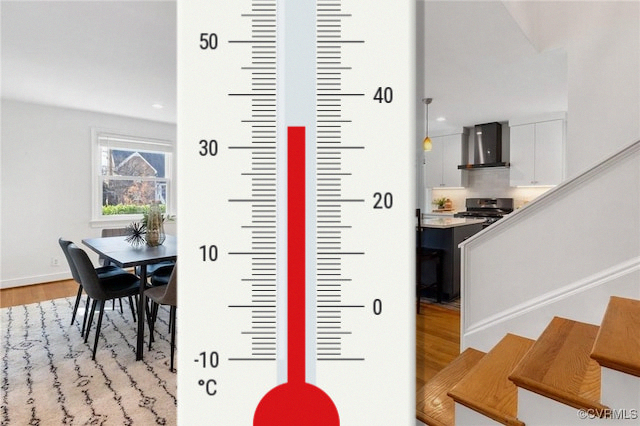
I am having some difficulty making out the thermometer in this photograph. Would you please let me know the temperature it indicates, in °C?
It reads 34 °C
